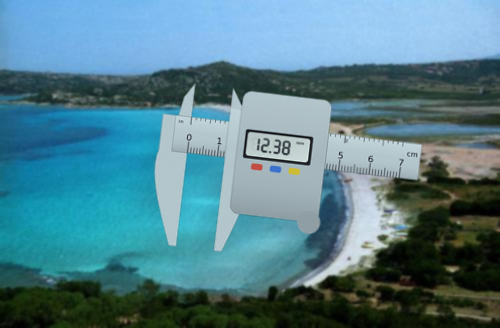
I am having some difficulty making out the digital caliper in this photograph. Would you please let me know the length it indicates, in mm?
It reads 12.38 mm
